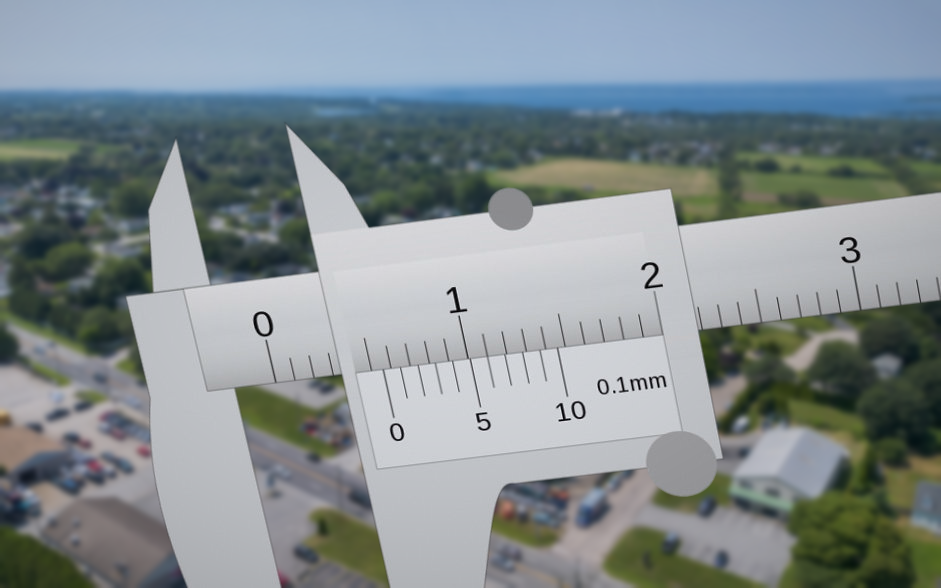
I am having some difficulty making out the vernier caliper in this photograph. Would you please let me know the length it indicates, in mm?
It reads 5.6 mm
